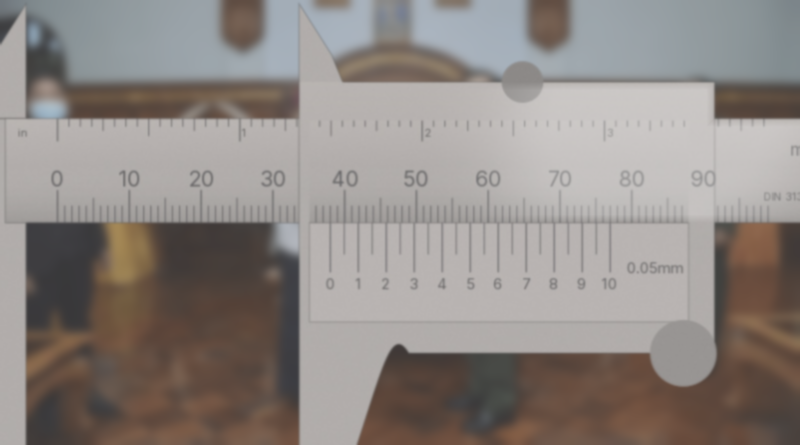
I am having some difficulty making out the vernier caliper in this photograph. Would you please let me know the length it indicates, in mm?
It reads 38.0 mm
